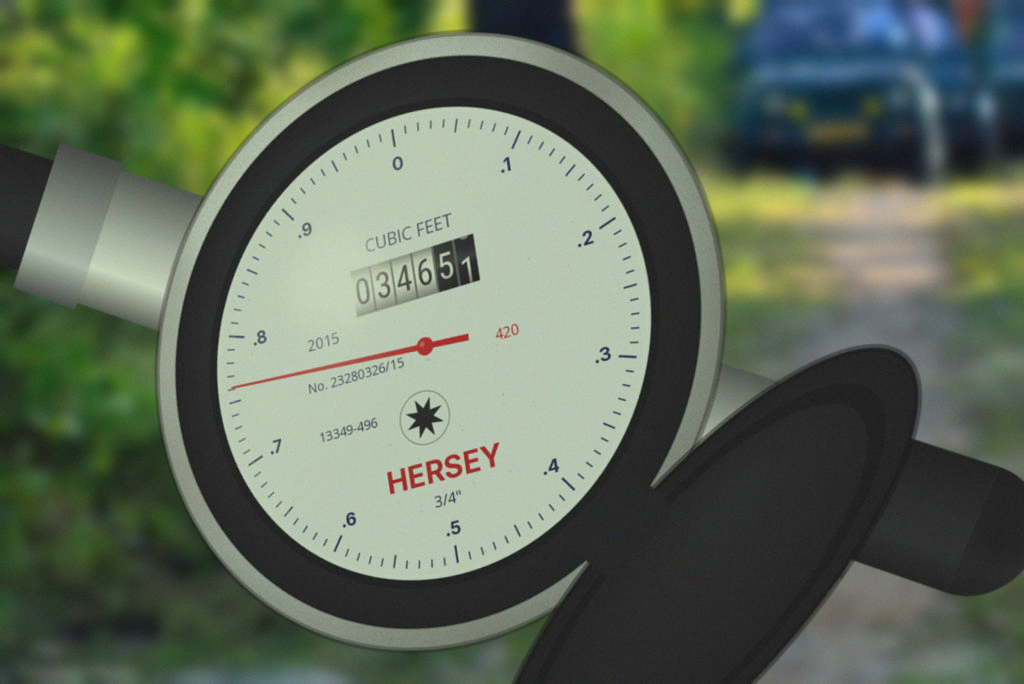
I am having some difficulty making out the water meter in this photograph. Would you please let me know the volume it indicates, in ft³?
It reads 34650.76 ft³
